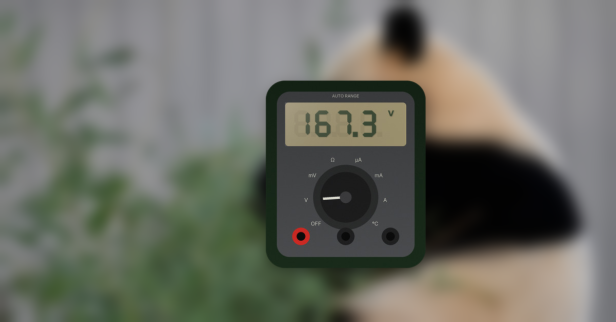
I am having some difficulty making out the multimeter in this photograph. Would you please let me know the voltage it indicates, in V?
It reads 167.3 V
